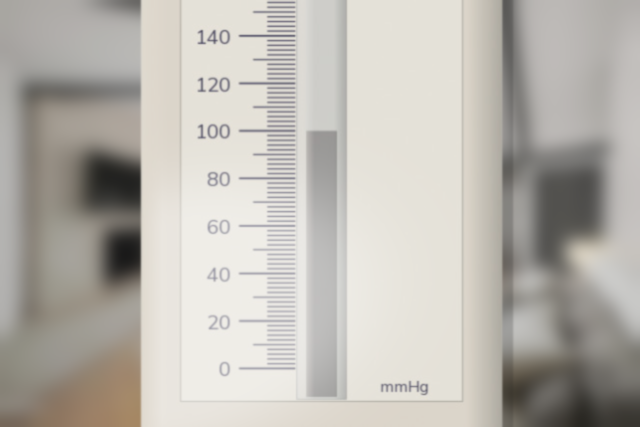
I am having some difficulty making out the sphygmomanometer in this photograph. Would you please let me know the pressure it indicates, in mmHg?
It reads 100 mmHg
